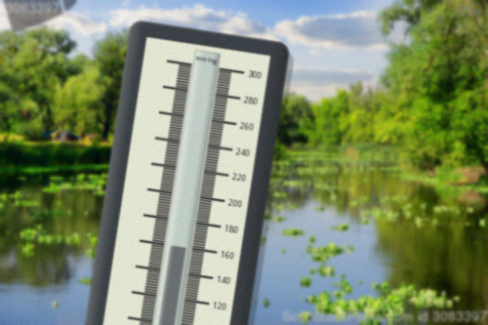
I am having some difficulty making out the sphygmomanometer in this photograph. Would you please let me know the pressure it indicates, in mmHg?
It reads 160 mmHg
